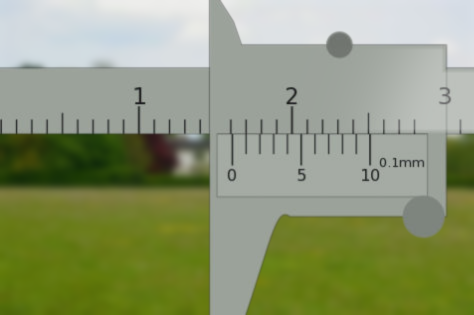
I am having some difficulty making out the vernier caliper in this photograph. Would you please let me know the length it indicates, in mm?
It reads 16.1 mm
